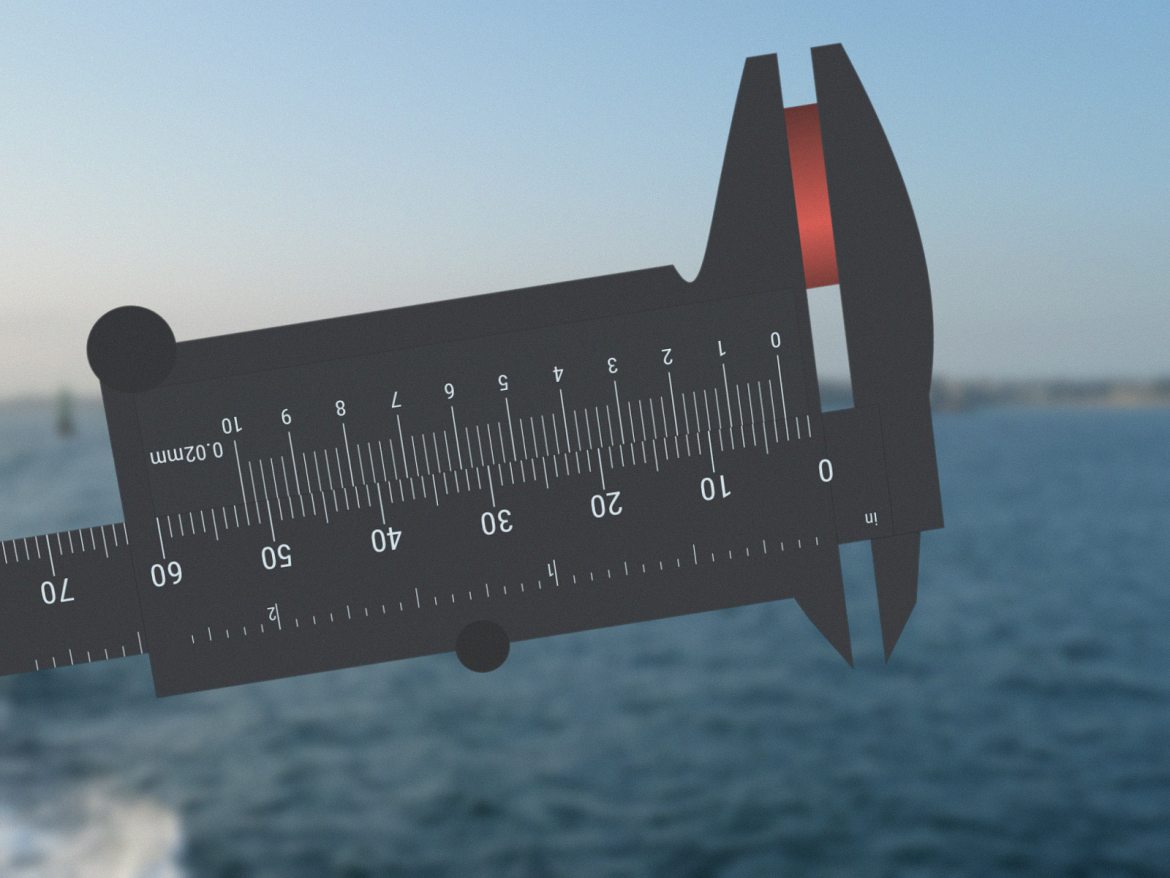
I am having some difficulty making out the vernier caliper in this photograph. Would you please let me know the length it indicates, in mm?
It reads 3.0 mm
